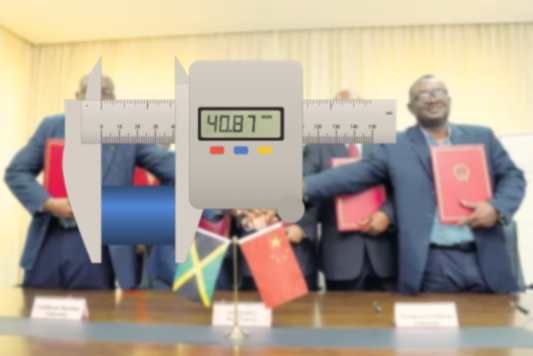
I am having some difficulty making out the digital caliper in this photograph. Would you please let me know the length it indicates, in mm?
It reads 40.87 mm
